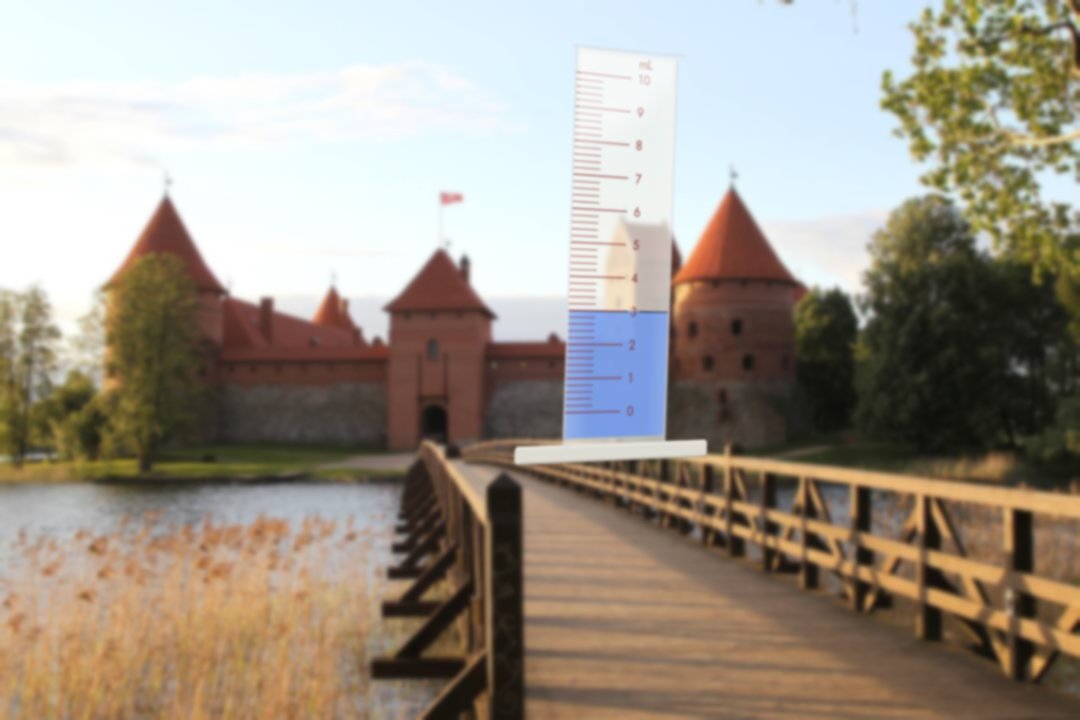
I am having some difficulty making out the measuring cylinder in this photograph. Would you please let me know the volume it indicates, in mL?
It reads 3 mL
